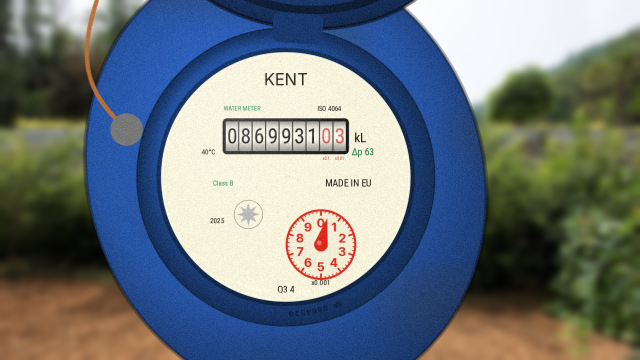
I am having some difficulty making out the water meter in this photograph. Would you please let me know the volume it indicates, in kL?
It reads 869931.030 kL
